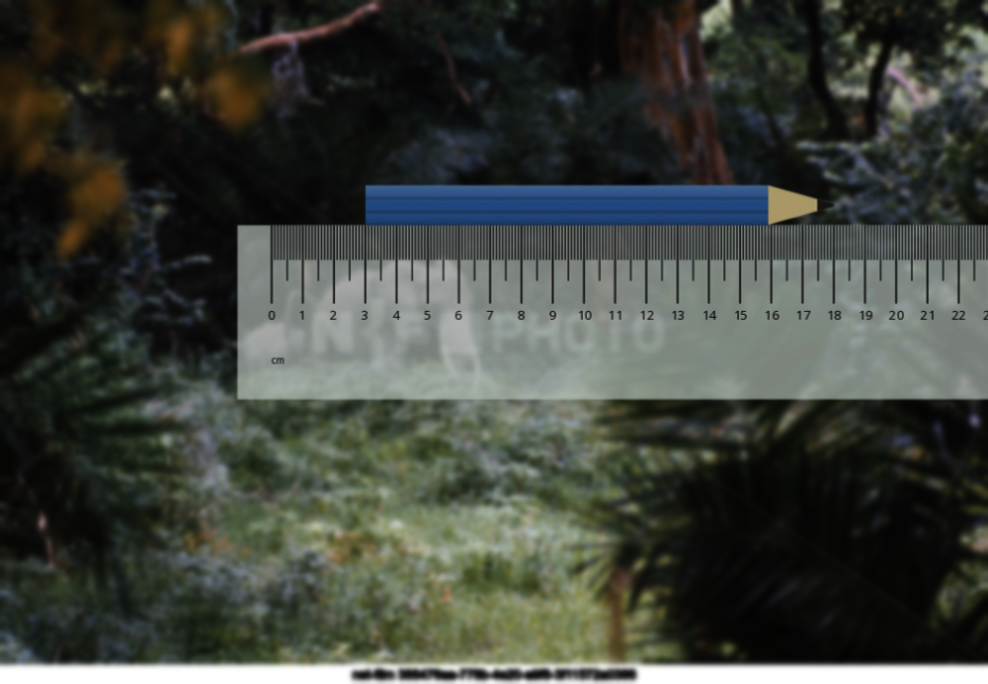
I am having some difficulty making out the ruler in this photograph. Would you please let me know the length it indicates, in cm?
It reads 15 cm
